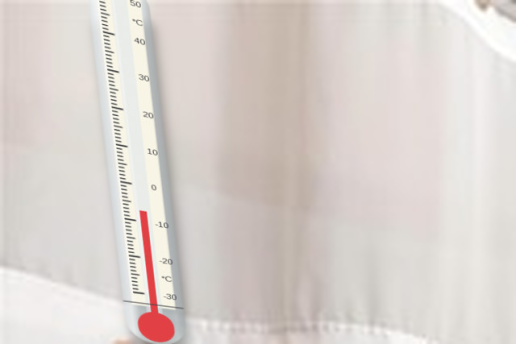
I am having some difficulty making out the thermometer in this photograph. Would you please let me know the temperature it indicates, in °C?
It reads -7 °C
